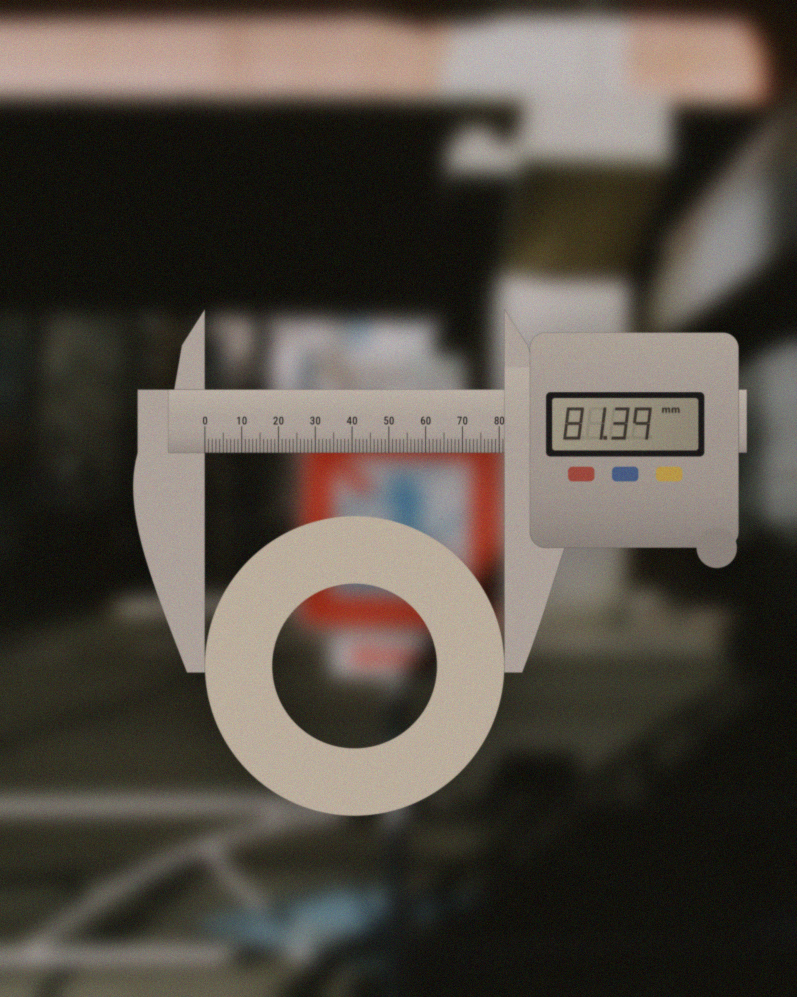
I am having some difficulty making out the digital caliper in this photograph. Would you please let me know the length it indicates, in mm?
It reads 81.39 mm
